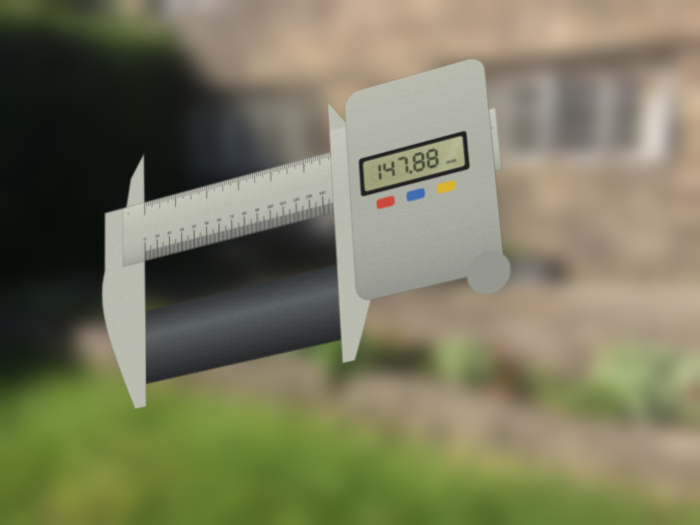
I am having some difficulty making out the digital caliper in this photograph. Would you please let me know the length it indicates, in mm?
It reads 147.88 mm
